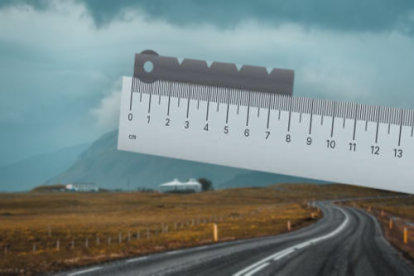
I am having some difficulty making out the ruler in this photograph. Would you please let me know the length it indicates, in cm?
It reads 8 cm
